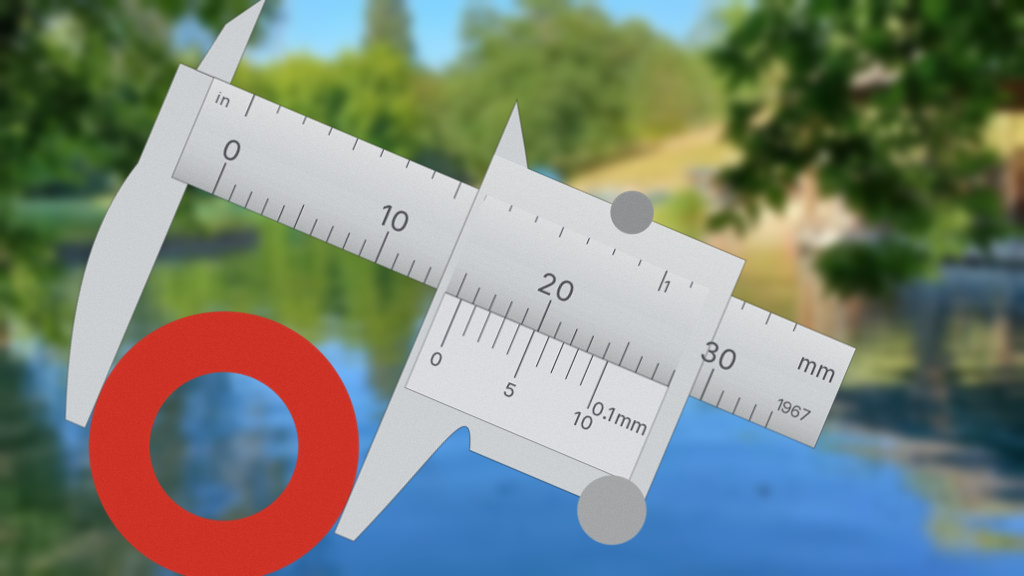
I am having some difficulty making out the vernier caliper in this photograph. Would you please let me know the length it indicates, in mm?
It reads 15.3 mm
